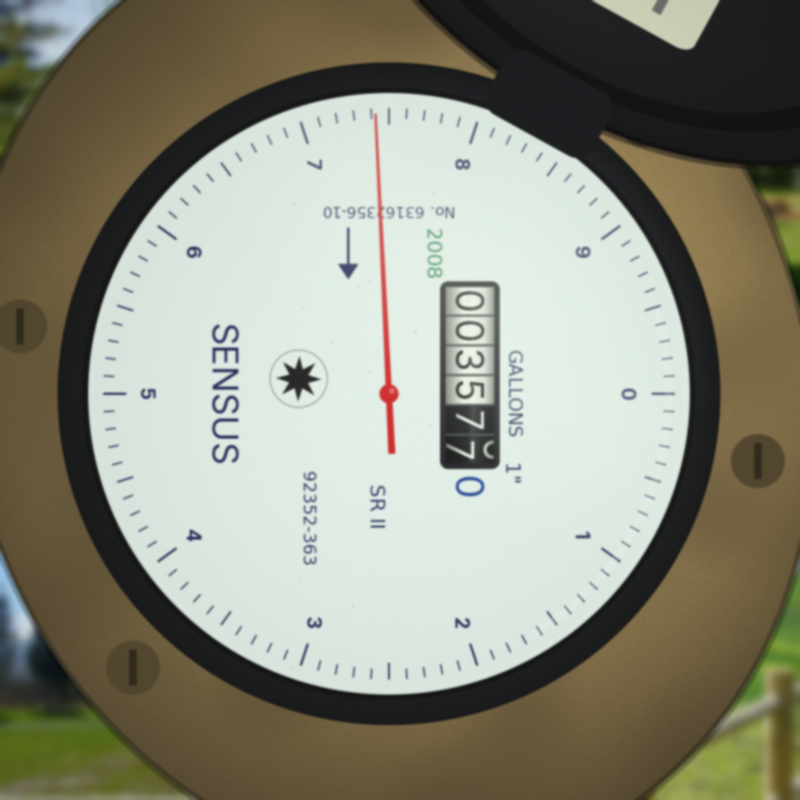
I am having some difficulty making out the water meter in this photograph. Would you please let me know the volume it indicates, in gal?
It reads 35767.4 gal
